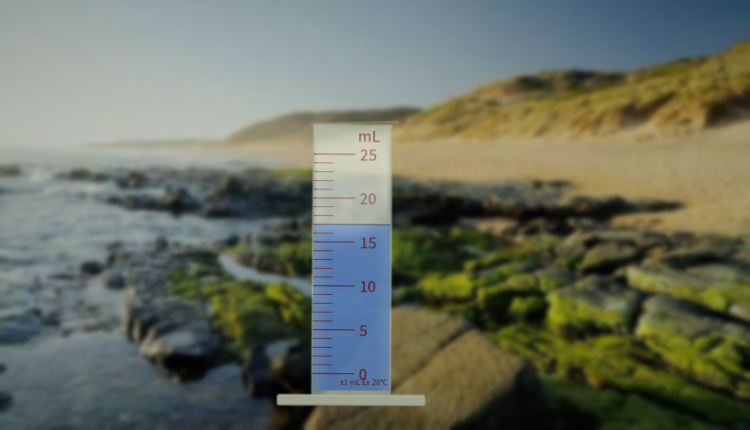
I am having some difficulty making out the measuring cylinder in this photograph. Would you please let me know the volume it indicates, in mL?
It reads 17 mL
